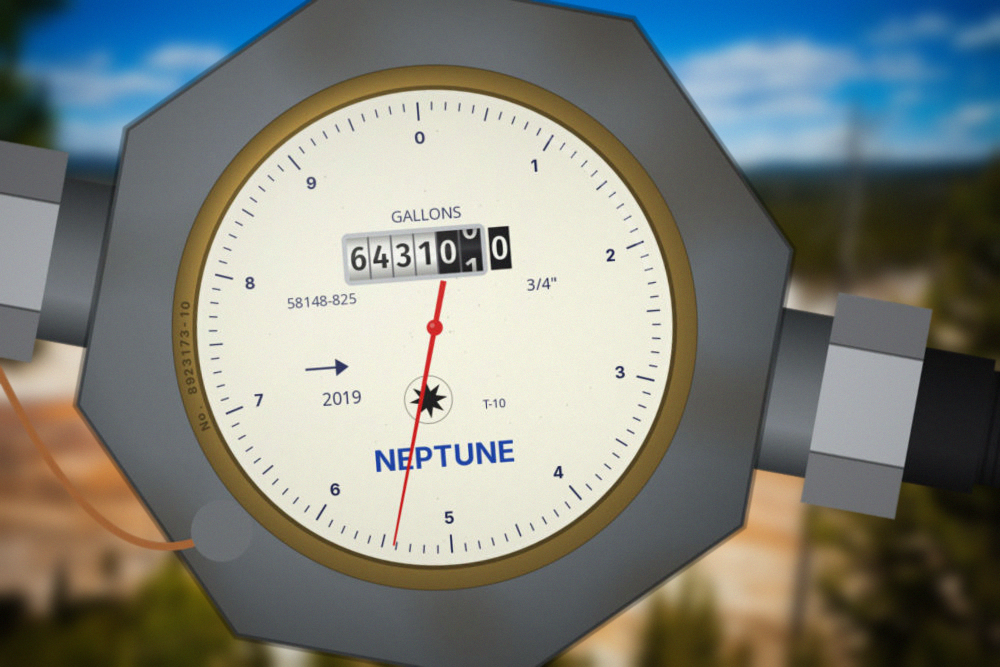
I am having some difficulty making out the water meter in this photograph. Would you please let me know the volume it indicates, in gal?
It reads 6431005.4 gal
